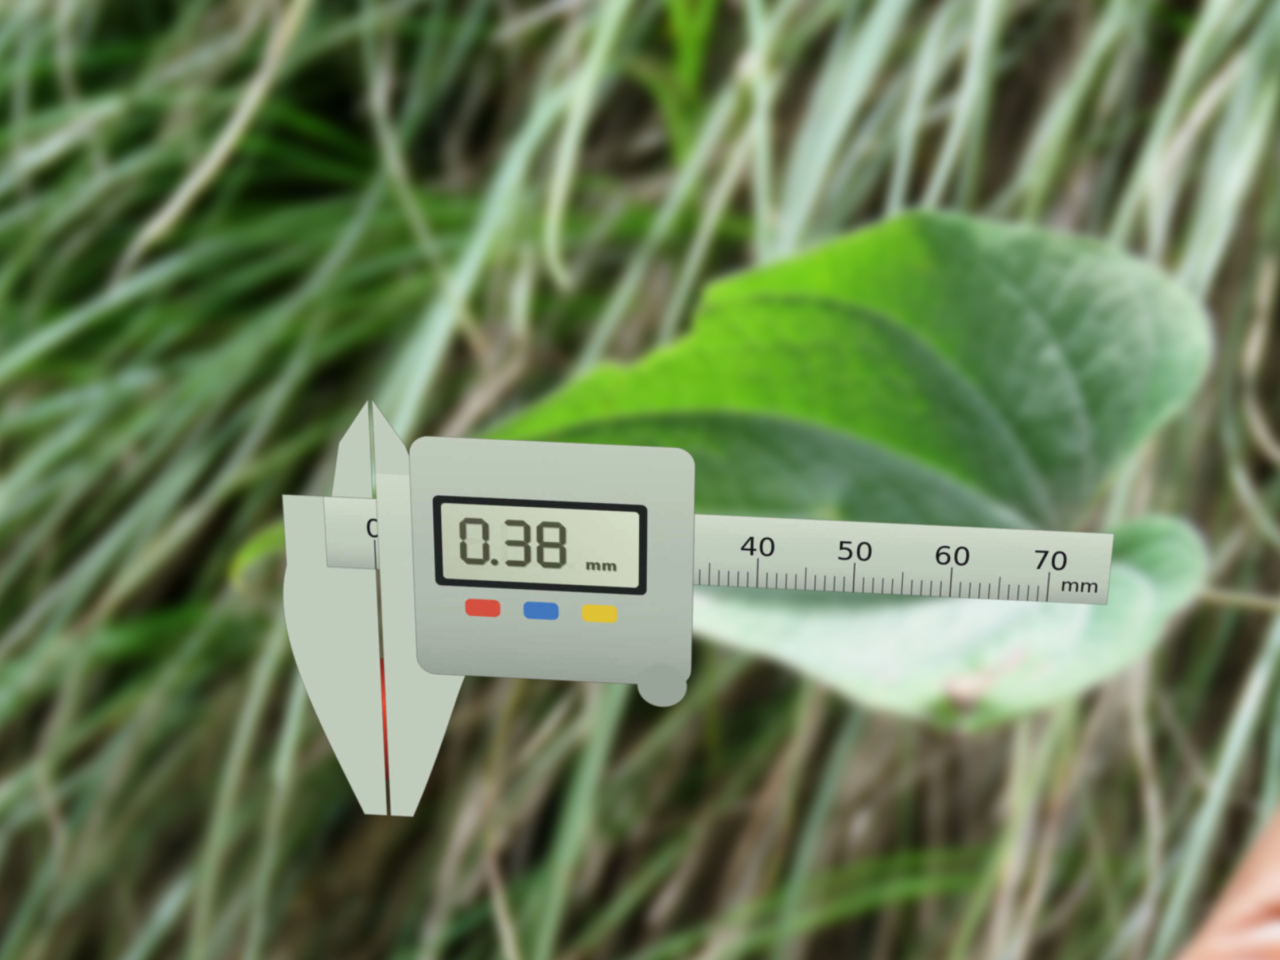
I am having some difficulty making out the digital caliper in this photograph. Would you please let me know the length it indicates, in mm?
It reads 0.38 mm
